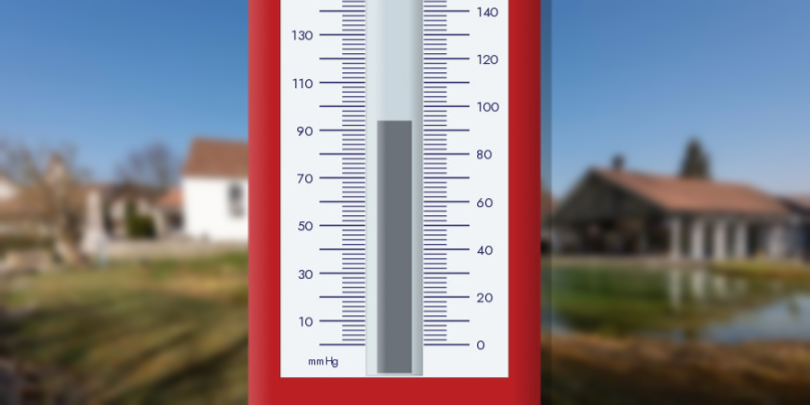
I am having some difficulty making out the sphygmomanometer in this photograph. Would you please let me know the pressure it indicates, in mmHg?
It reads 94 mmHg
